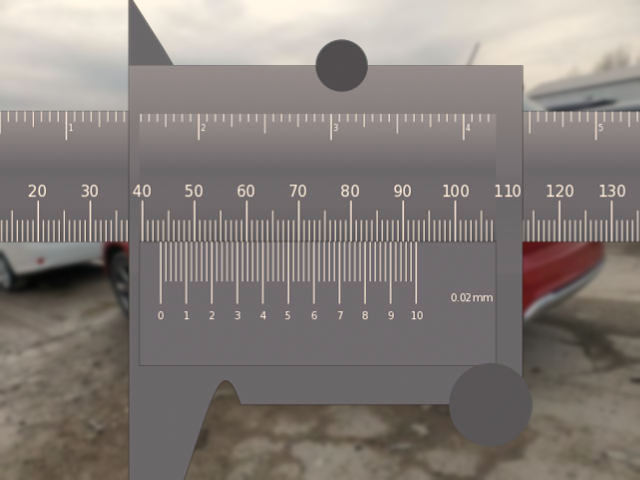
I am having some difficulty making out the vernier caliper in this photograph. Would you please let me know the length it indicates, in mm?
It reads 43.5 mm
